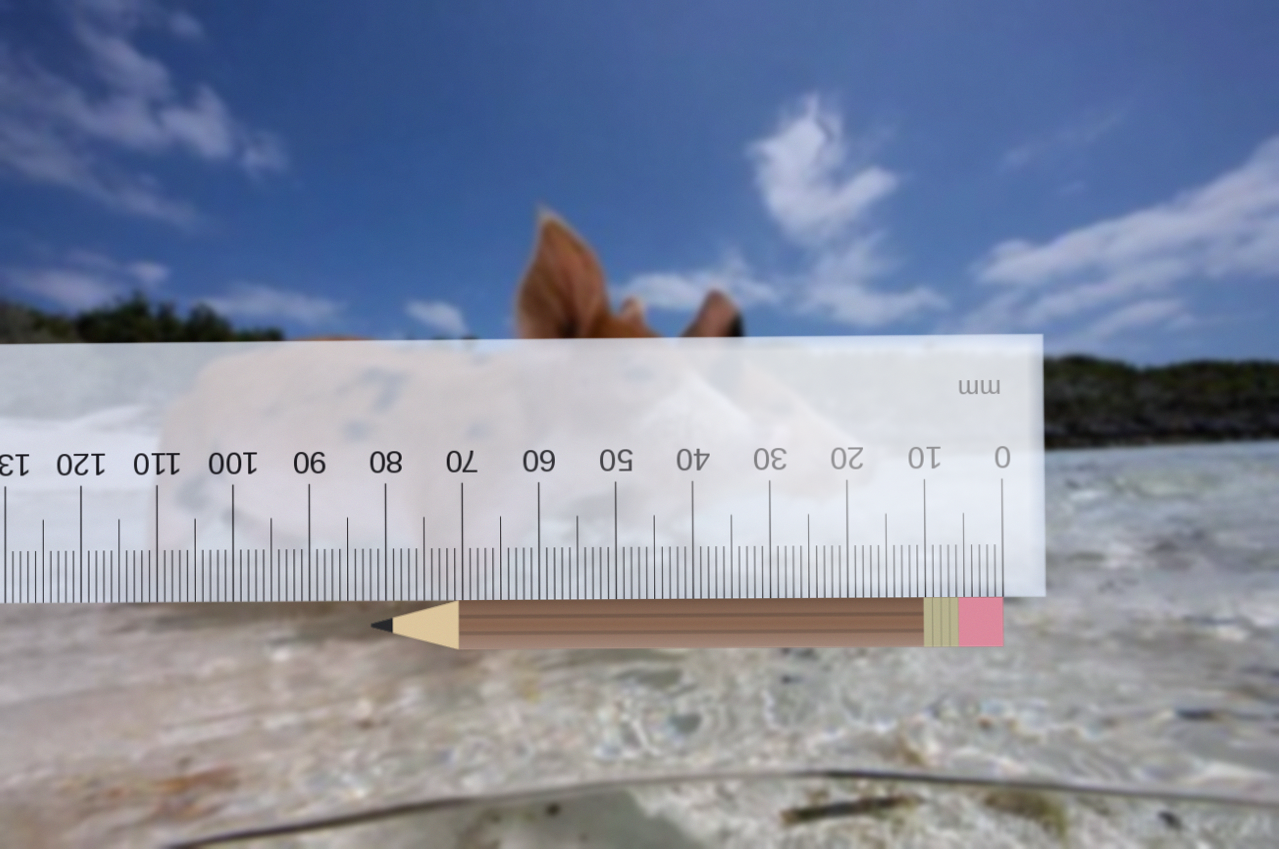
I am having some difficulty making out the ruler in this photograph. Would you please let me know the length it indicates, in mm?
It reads 82 mm
